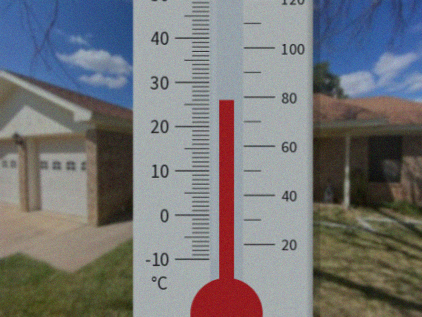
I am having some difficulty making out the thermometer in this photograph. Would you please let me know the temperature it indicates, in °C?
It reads 26 °C
